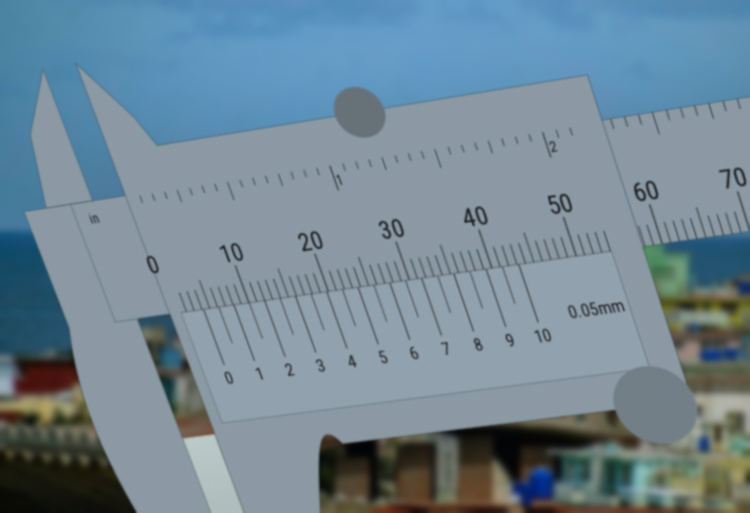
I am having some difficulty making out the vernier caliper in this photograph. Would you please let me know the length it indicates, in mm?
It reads 4.2 mm
